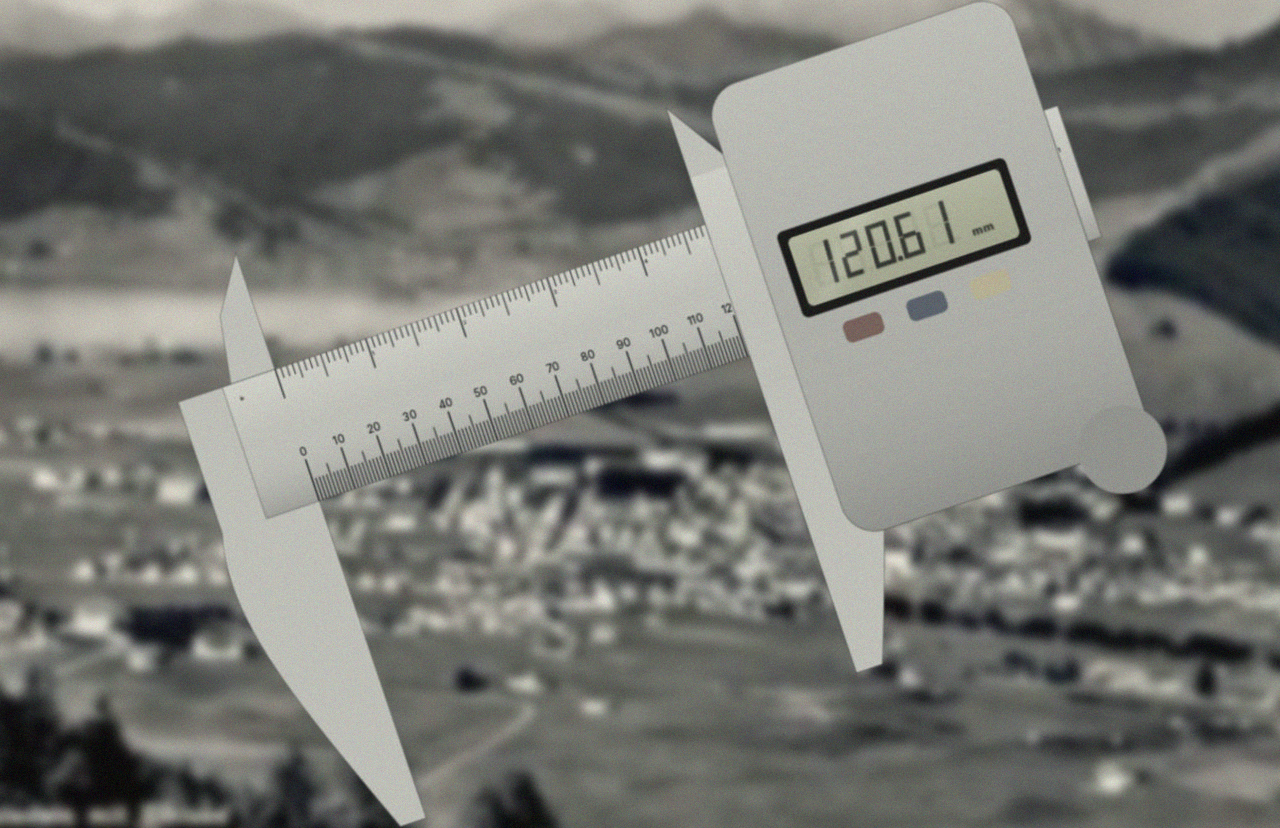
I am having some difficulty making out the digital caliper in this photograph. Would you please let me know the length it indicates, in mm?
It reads 120.61 mm
